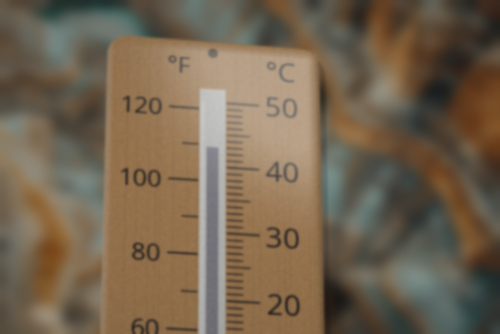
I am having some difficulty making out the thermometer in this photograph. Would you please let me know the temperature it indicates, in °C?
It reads 43 °C
